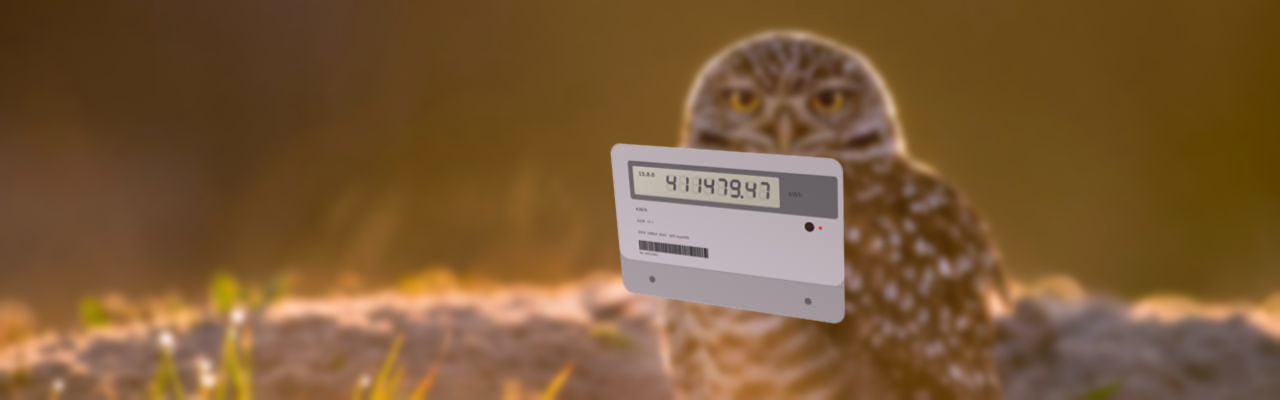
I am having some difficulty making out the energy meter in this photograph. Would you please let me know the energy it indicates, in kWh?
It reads 411479.47 kWh
